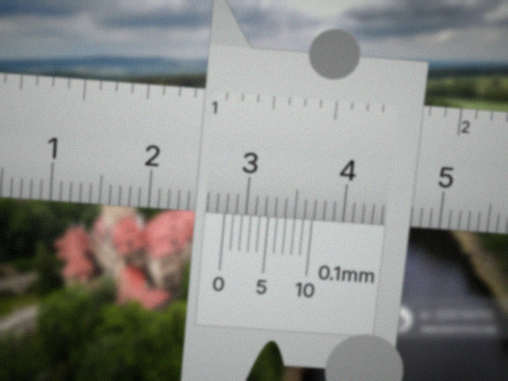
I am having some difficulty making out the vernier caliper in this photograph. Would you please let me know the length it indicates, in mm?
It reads 27.8 mm
